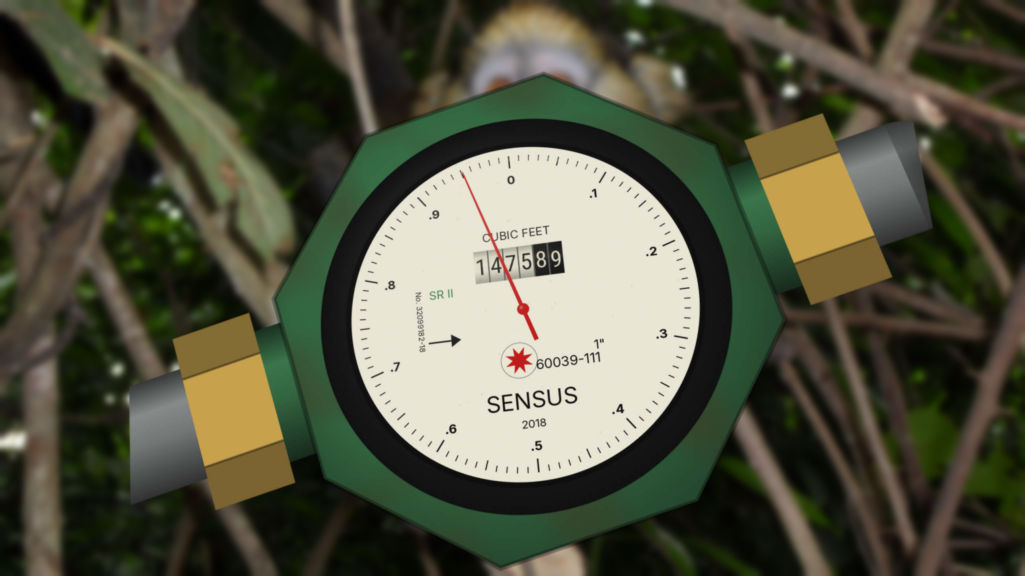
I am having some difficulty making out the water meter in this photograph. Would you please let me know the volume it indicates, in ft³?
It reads 147588.95 ft³
